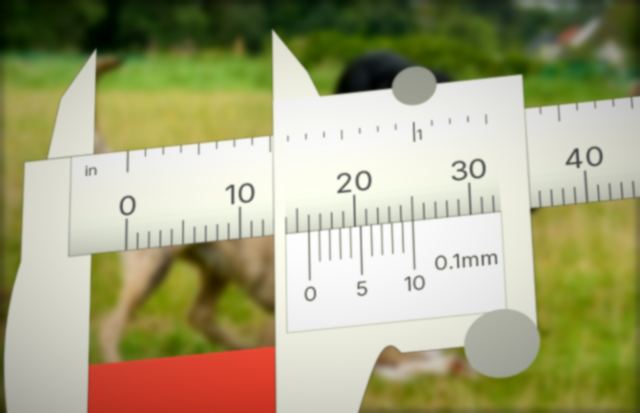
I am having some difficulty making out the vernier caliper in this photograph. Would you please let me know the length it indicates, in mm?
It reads 16.0 mm
